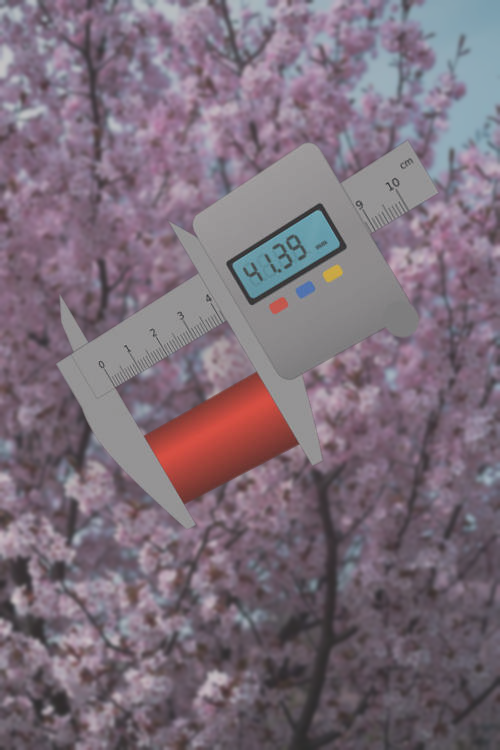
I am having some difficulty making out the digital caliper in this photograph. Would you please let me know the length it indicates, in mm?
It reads 41.39 mm
